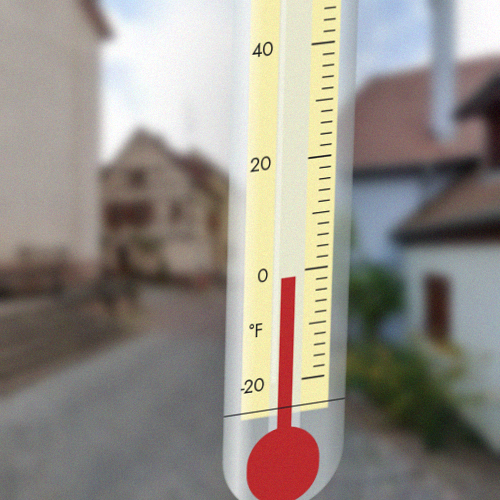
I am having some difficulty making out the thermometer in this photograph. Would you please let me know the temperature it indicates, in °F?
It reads -1 °F
